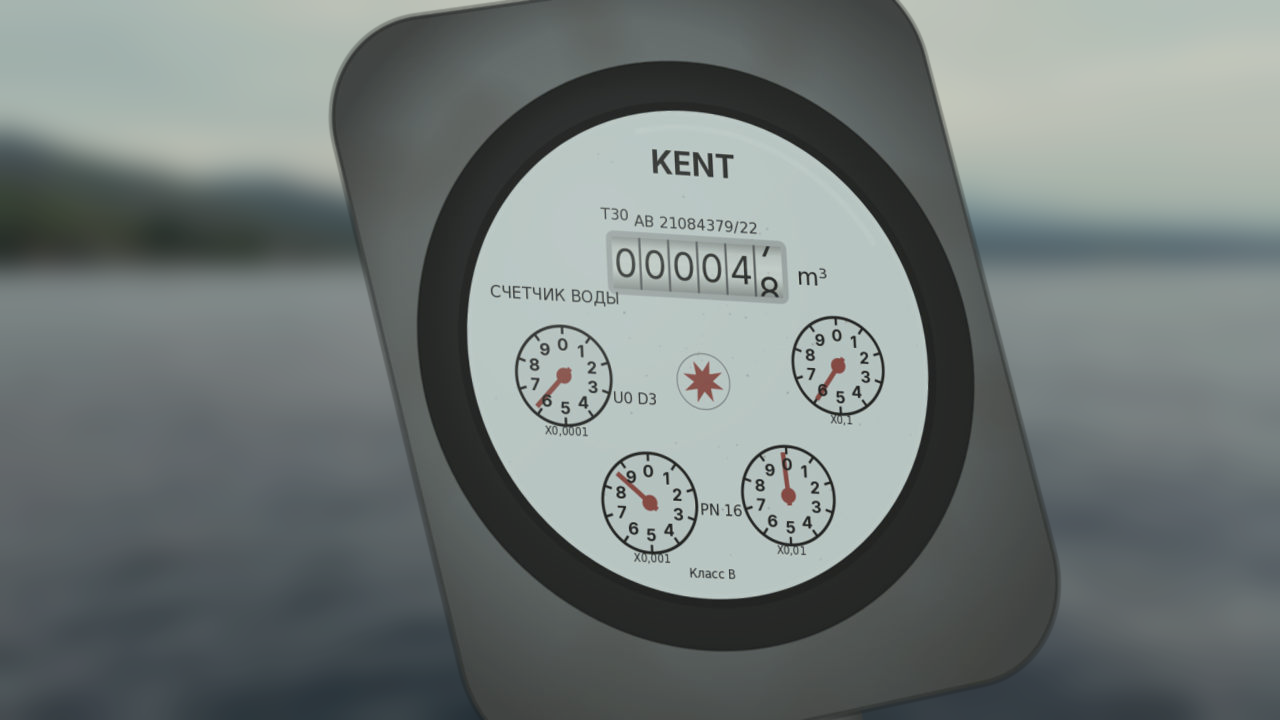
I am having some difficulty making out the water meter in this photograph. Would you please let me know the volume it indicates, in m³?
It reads 47.5986 m³
